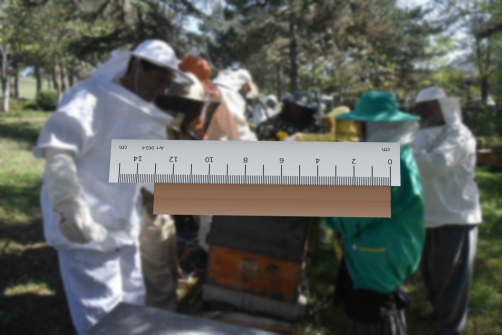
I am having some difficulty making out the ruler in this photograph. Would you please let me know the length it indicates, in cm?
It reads 13 cm
